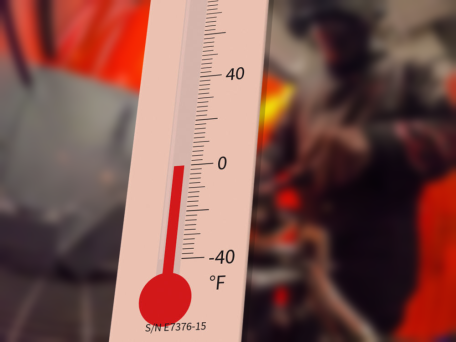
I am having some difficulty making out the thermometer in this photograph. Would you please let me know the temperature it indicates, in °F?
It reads 0 °F
